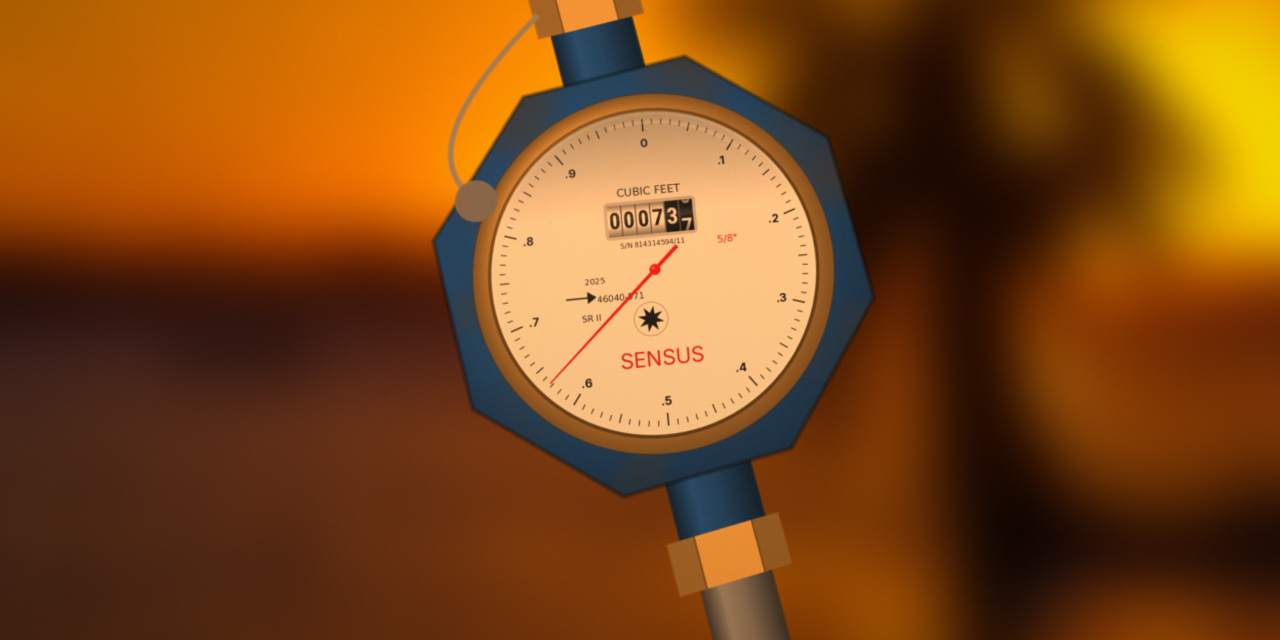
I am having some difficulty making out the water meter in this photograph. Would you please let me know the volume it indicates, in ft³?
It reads 736.63 ft³
